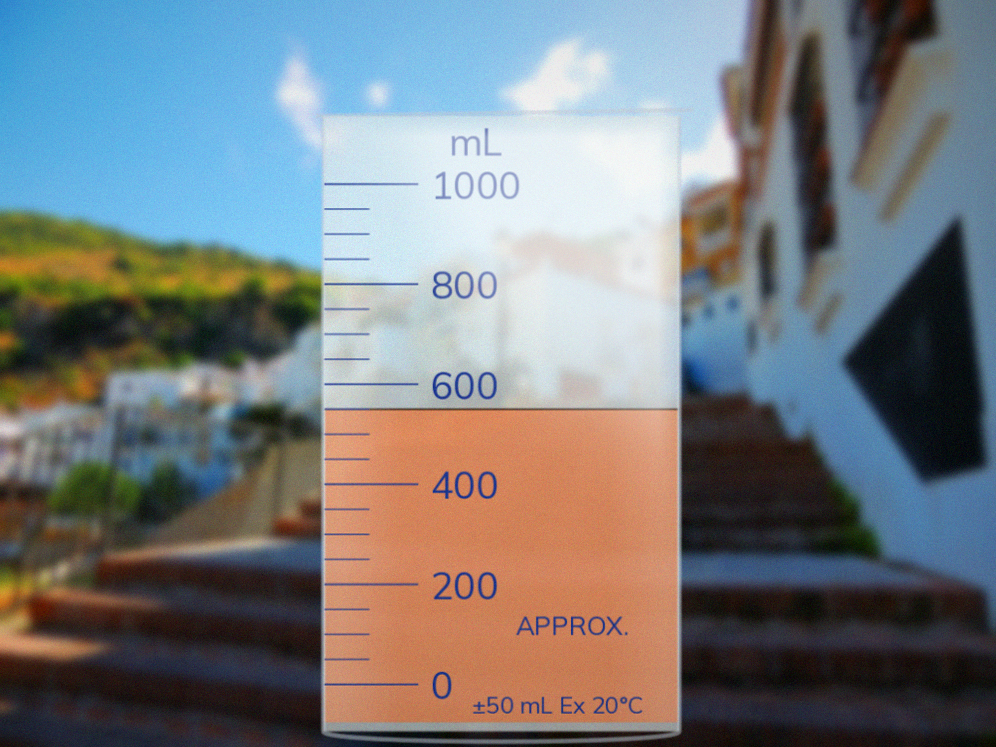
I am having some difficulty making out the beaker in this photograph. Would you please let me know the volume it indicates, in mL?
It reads 550 mL
